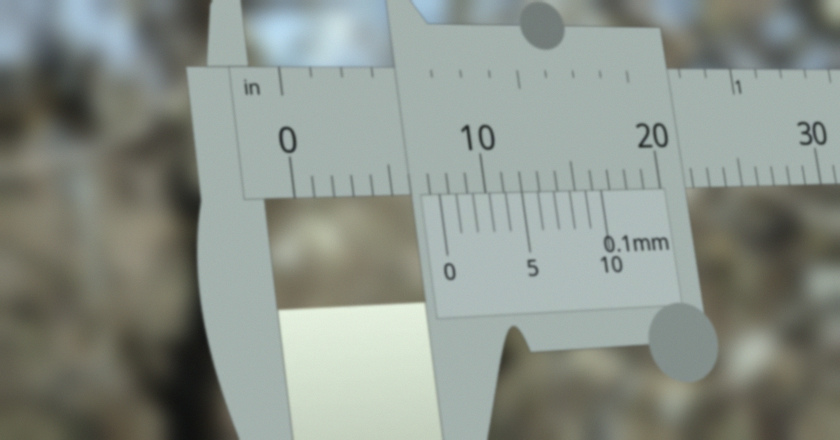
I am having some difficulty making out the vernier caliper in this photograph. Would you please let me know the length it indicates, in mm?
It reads 7.5 mm
